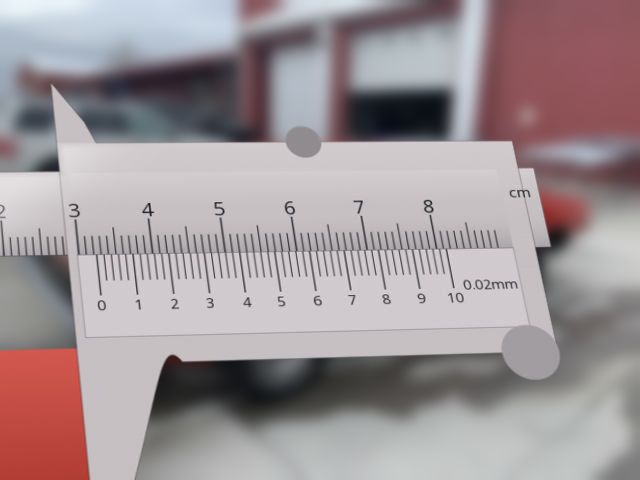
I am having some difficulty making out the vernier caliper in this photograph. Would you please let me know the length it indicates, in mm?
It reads 32.4 mm
